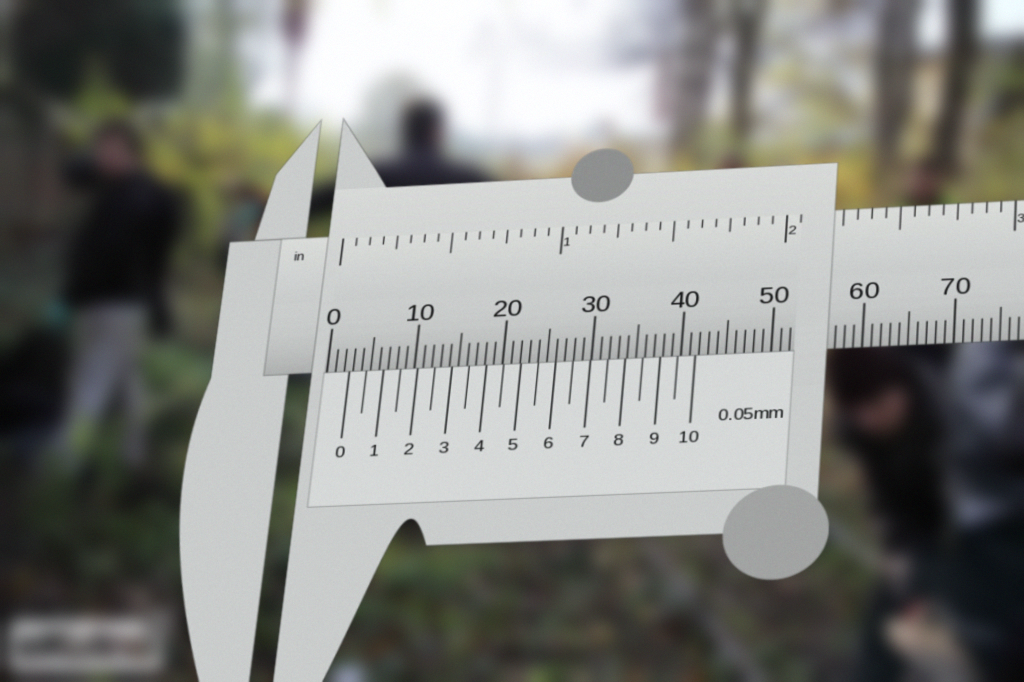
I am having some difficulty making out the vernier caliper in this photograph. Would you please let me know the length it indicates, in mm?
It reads 2.6 mm
